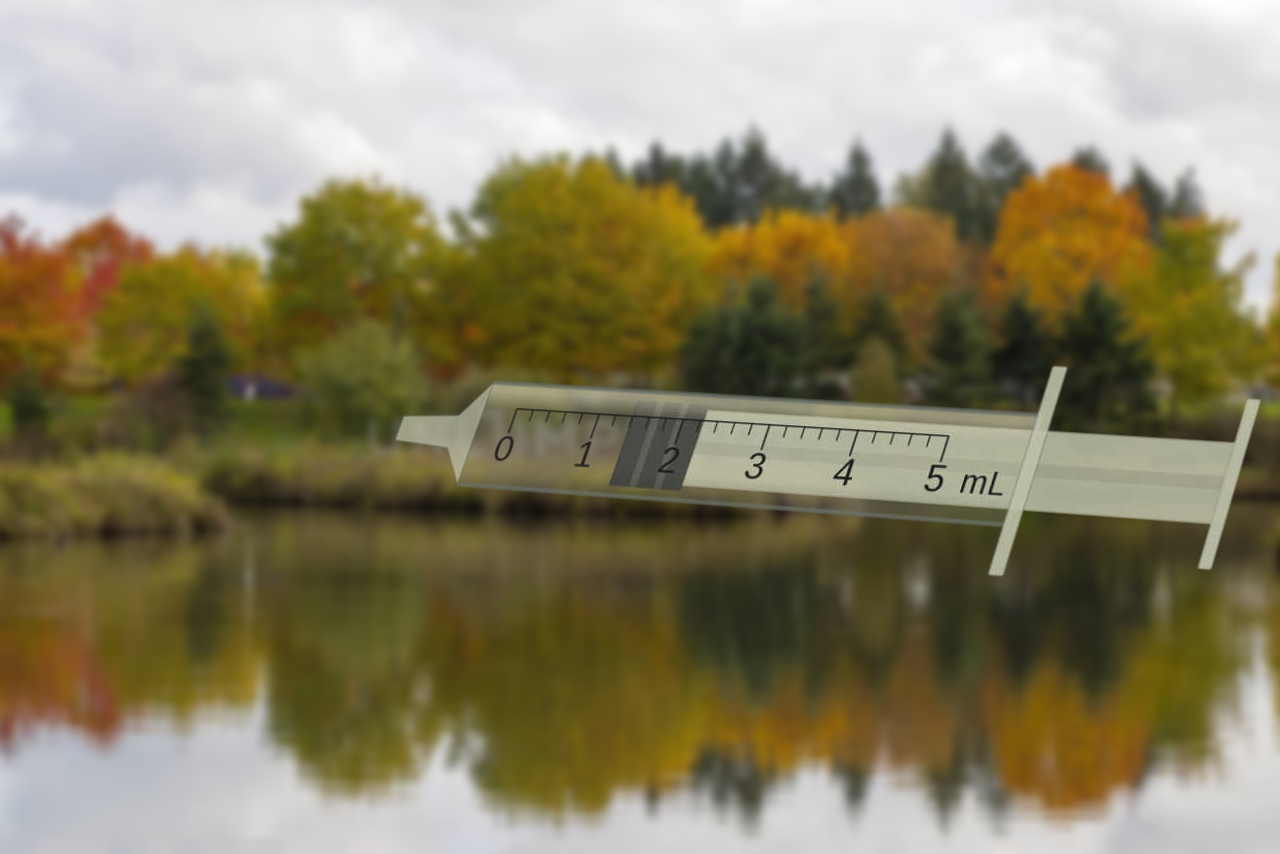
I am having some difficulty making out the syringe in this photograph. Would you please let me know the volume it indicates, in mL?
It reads 1.4 mL
